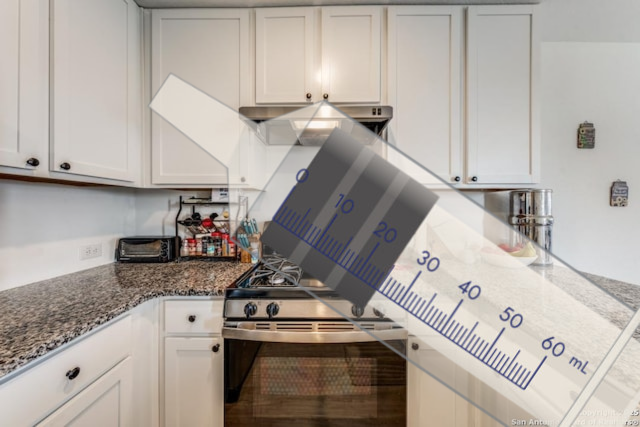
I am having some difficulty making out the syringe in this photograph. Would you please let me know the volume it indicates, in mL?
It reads 0 mL
